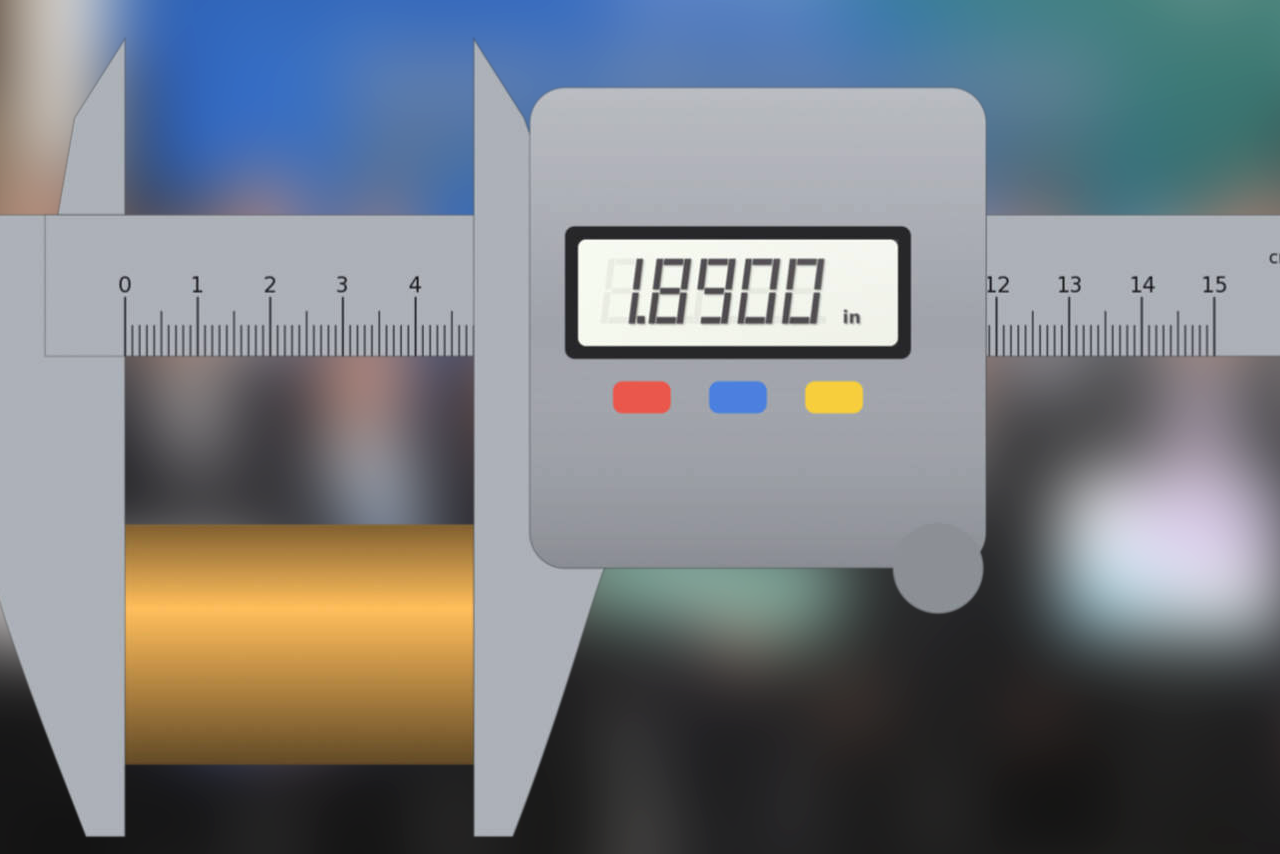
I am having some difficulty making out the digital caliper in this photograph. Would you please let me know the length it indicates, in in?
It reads 1.8900 in
